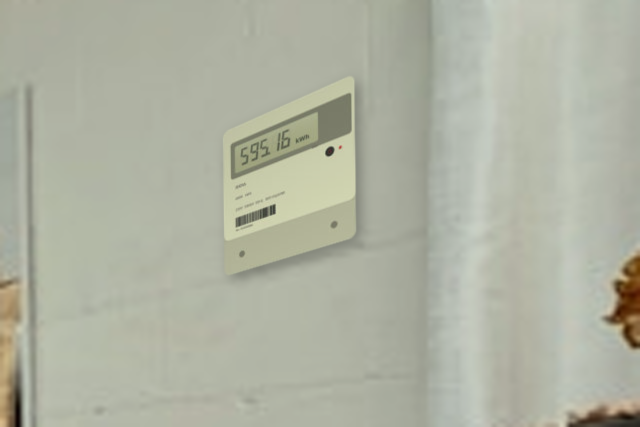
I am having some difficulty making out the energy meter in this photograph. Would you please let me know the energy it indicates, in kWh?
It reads 595.16 kWh
